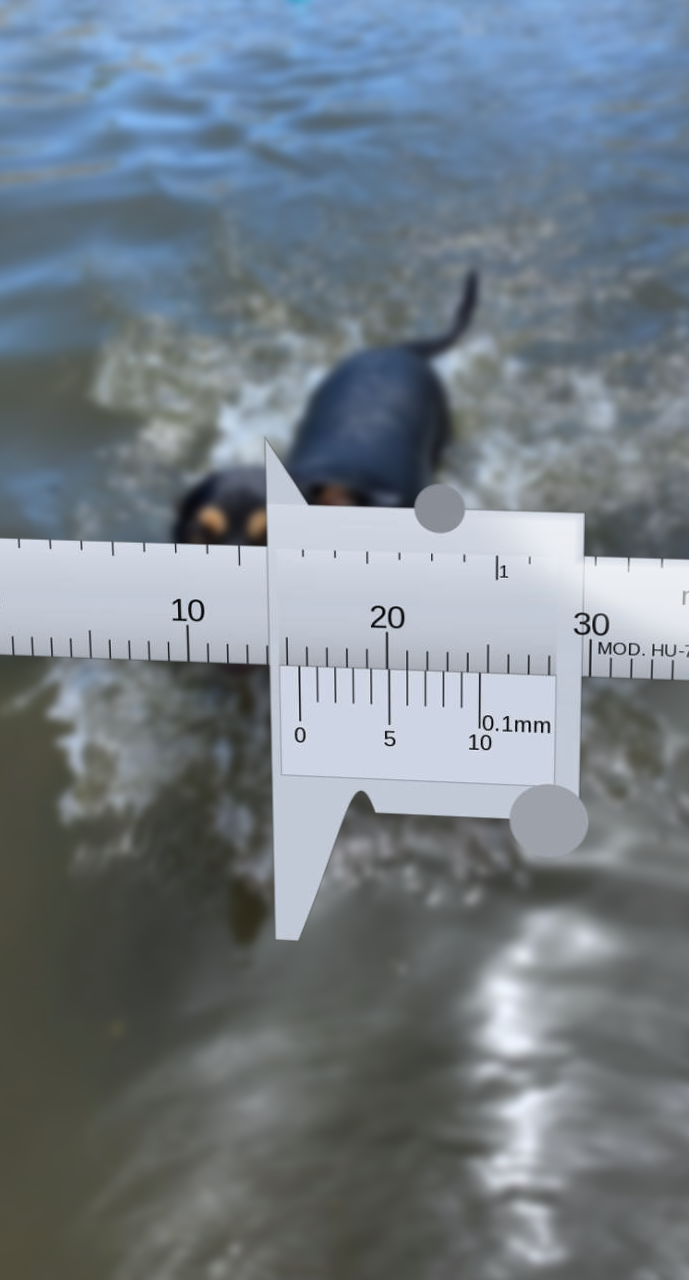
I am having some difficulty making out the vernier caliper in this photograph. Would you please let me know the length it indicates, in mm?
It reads 15.6 mm
